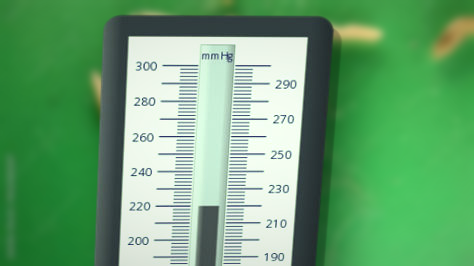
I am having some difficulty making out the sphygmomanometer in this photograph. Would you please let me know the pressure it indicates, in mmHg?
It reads 220 mmHg
